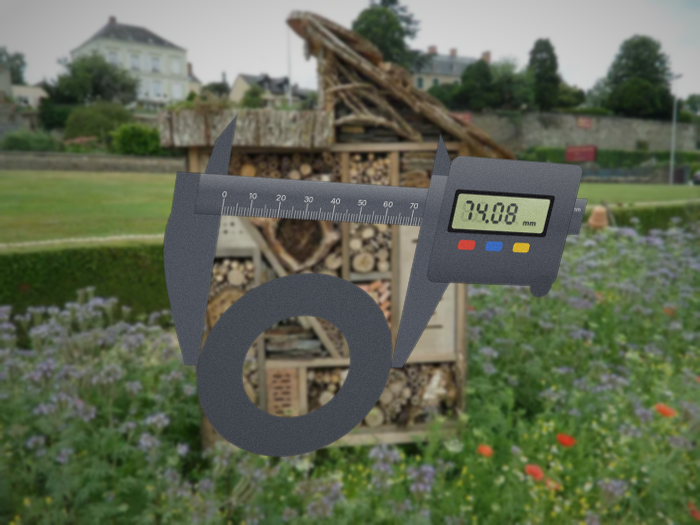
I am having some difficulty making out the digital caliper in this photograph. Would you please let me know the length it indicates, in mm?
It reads 74.08 mm
